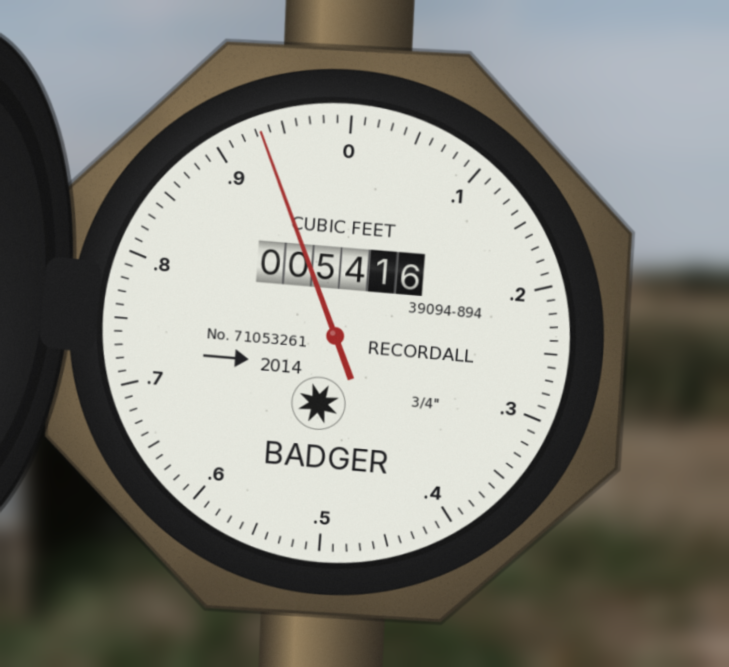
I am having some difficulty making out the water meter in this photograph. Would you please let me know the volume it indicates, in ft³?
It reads 5415.93 ft³
